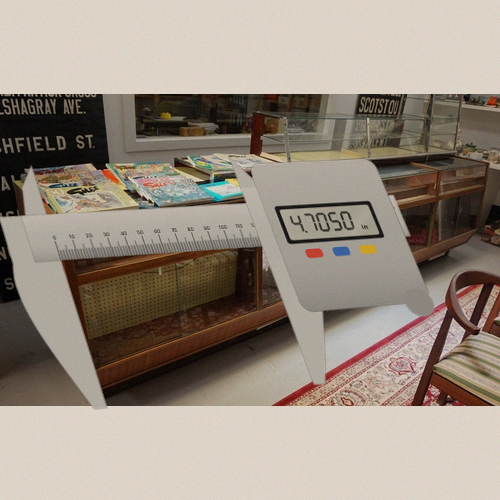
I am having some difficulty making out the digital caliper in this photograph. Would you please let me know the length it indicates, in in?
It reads 4.7050 in
